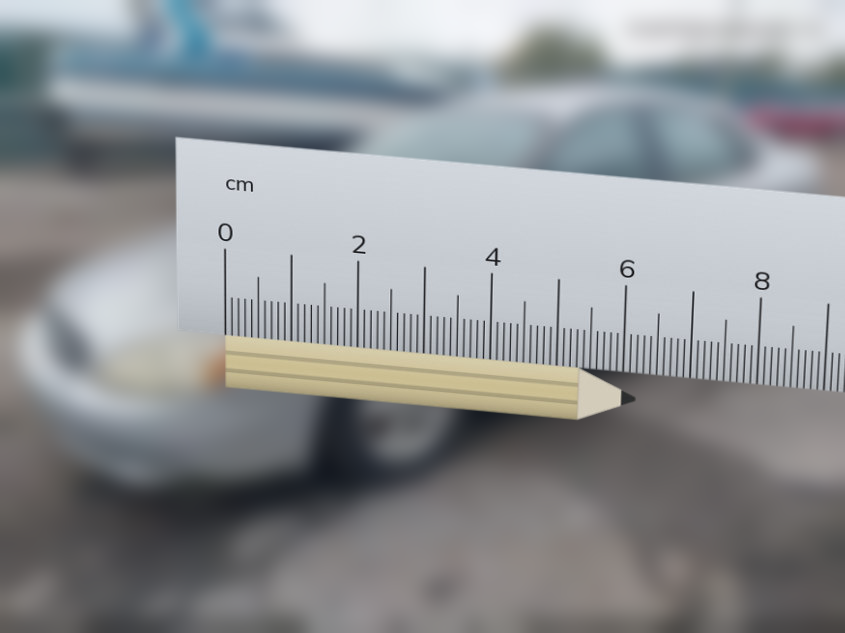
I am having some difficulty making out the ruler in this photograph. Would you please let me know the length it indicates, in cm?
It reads 6.2 cm
